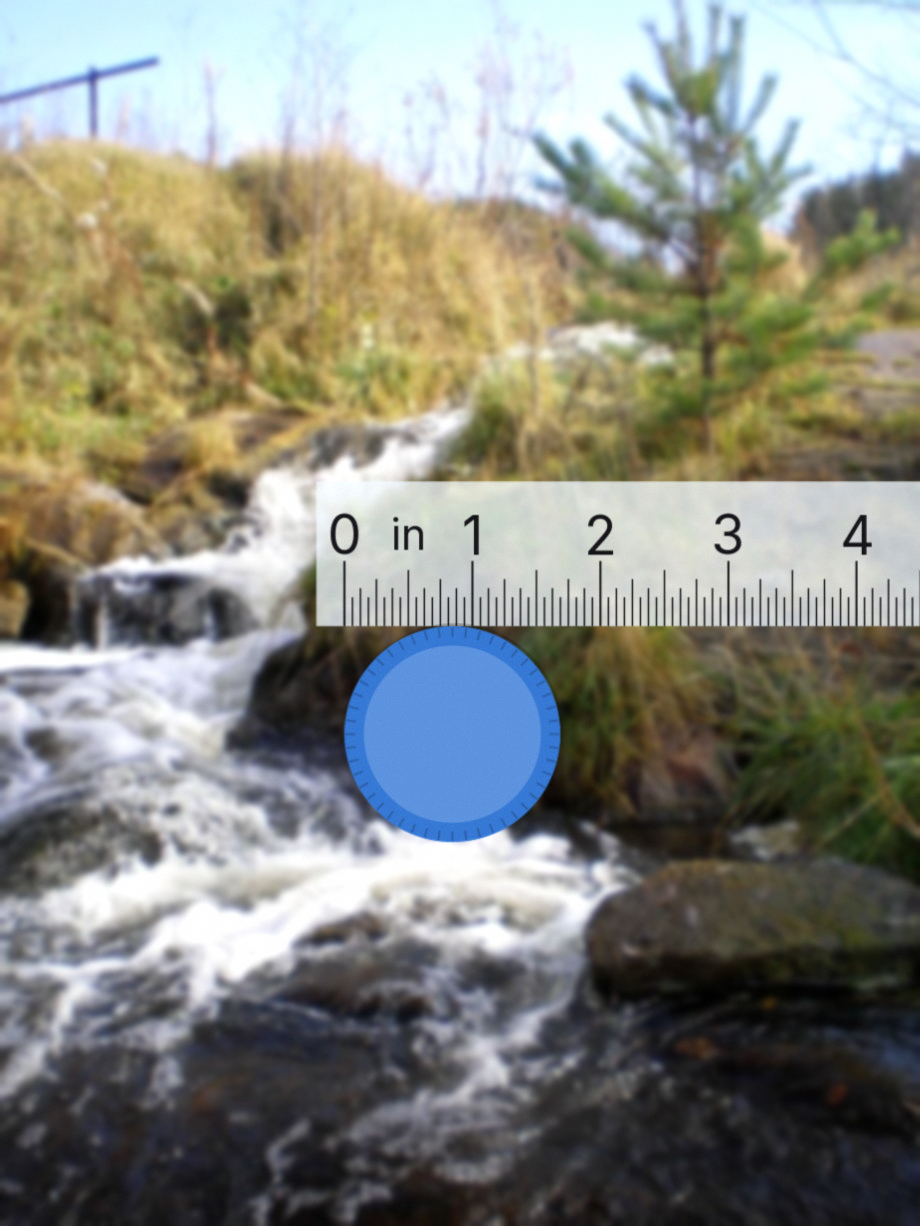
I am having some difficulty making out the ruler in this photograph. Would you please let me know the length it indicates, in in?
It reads 1.6875 in
